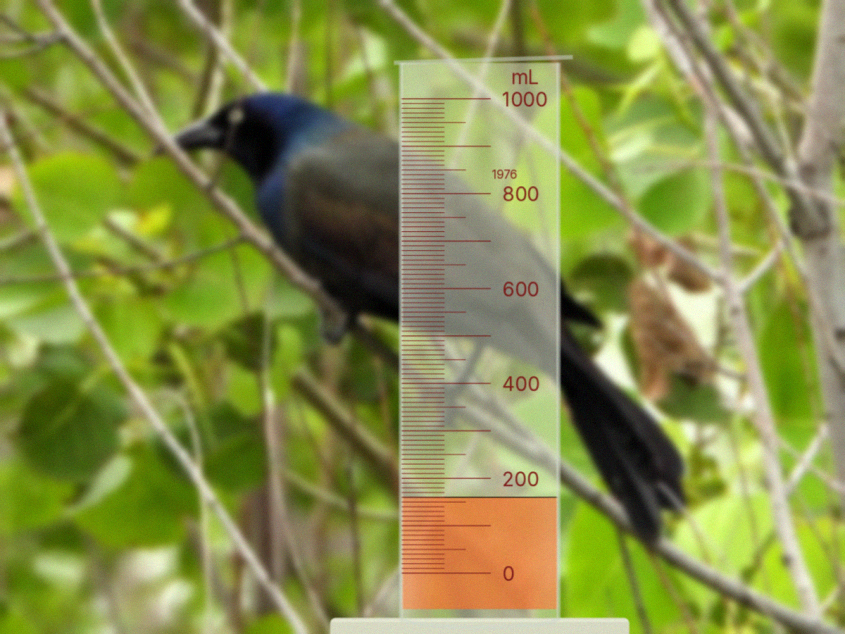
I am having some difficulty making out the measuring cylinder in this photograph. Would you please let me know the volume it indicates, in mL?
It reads 160 mL
